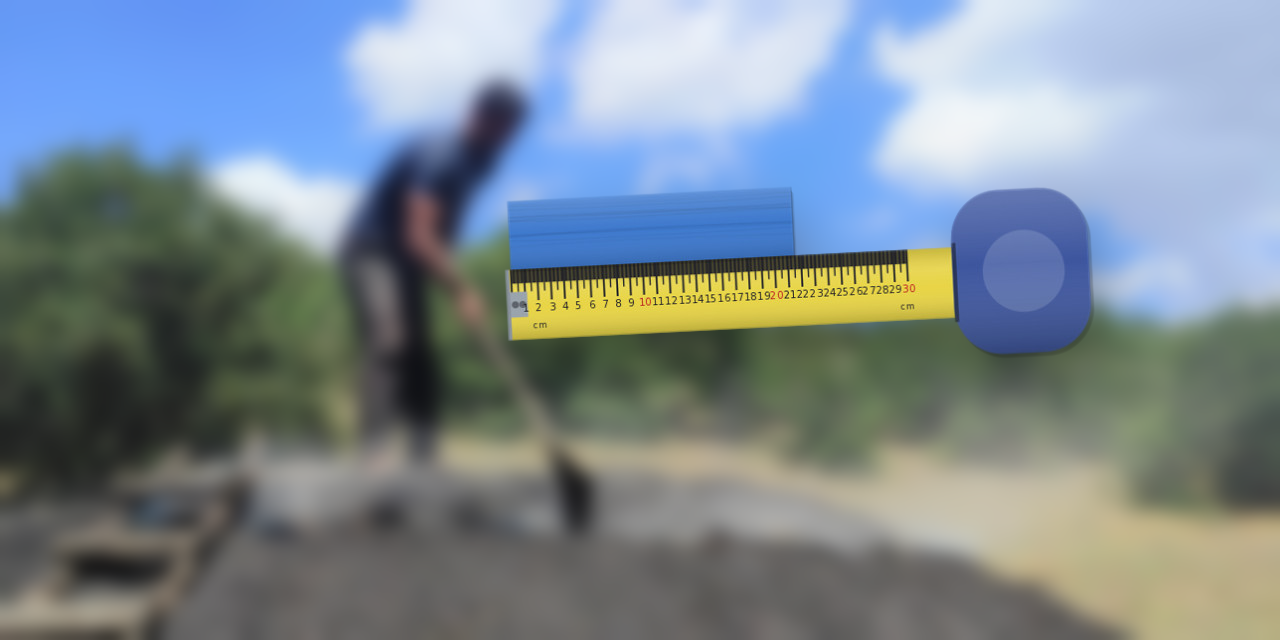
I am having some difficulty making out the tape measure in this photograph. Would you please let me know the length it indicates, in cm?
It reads 21.5 cm
